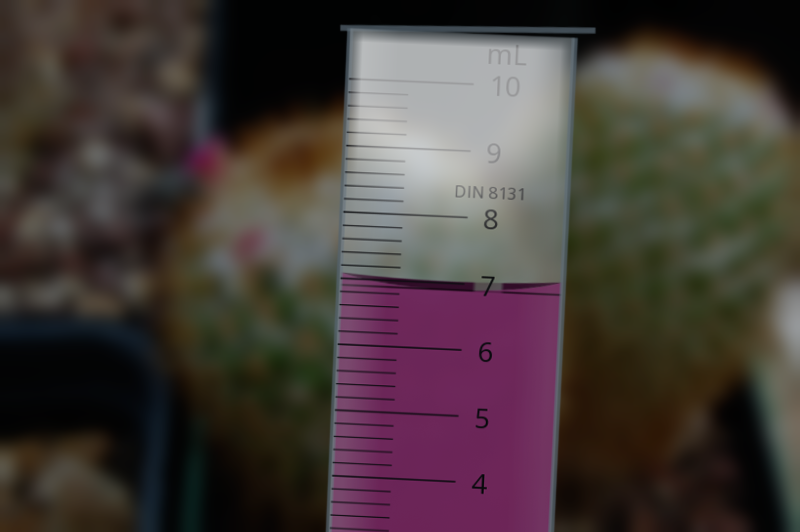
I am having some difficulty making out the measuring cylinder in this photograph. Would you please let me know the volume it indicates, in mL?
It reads 6.9 mL
